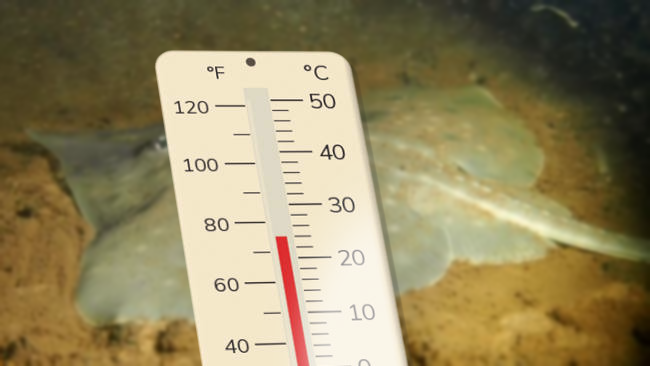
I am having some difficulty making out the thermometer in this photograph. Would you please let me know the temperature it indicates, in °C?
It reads 24 °C
